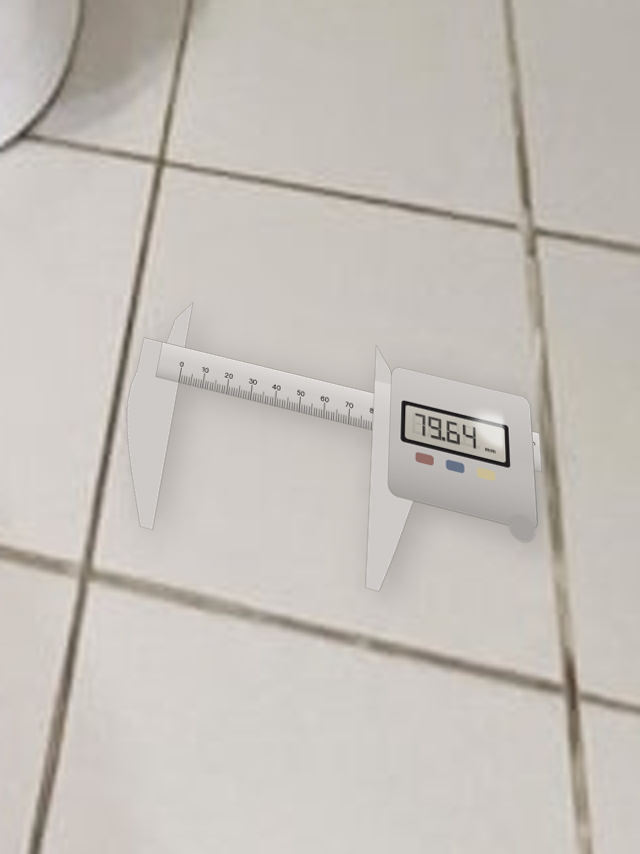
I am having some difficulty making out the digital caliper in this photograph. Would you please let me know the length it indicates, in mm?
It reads 79.64 mm
